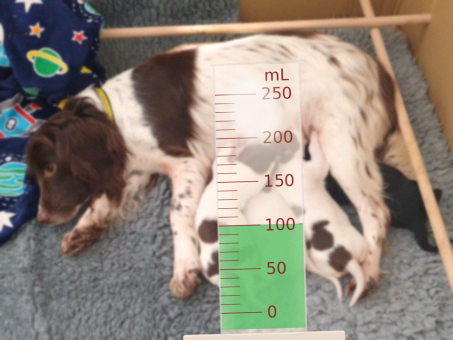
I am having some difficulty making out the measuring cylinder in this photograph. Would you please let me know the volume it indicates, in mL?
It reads 100 mL
